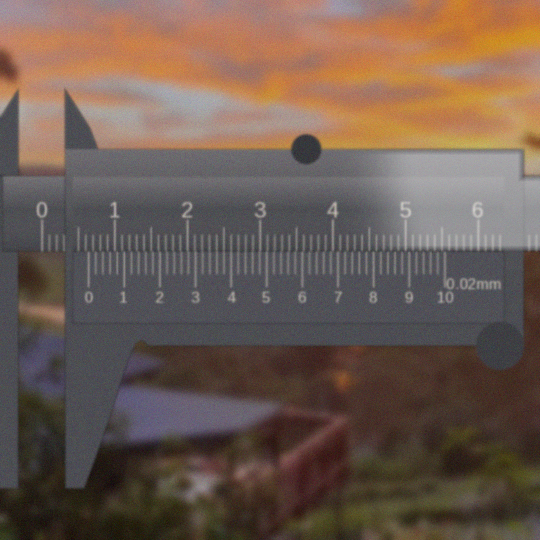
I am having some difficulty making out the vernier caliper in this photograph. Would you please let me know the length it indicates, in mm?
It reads 6.4 mm
